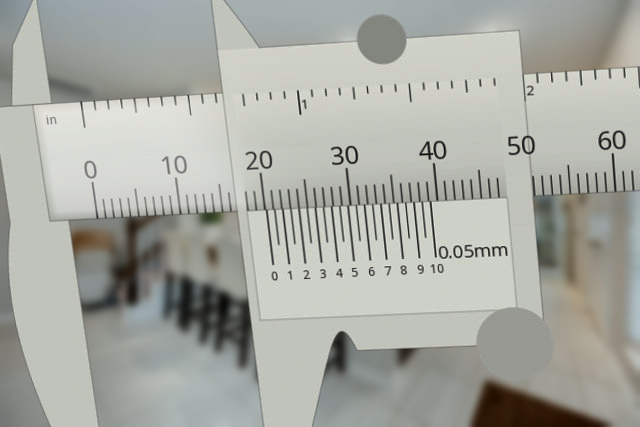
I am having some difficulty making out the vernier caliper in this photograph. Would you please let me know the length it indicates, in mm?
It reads 20.2 mm
